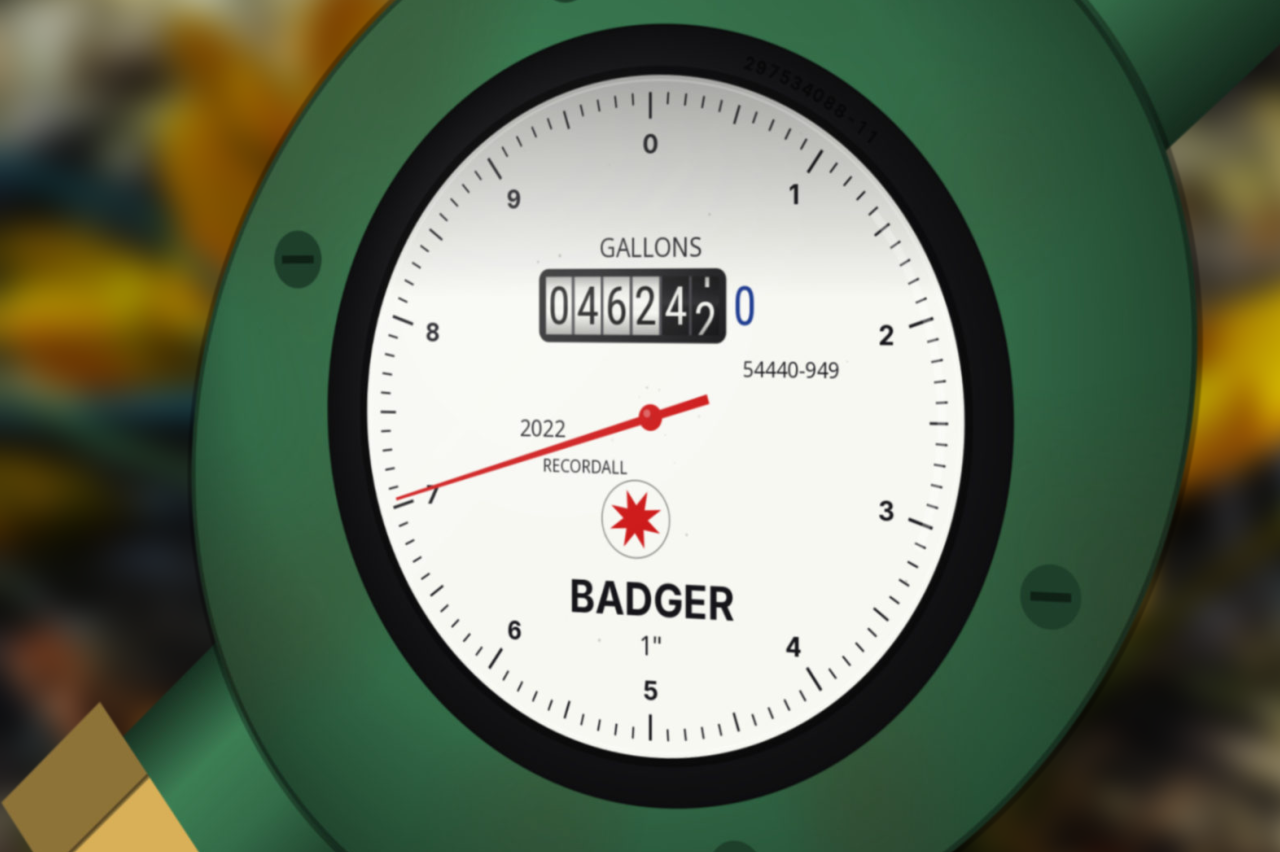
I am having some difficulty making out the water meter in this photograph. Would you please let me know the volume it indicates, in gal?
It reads 462417.0 gal
